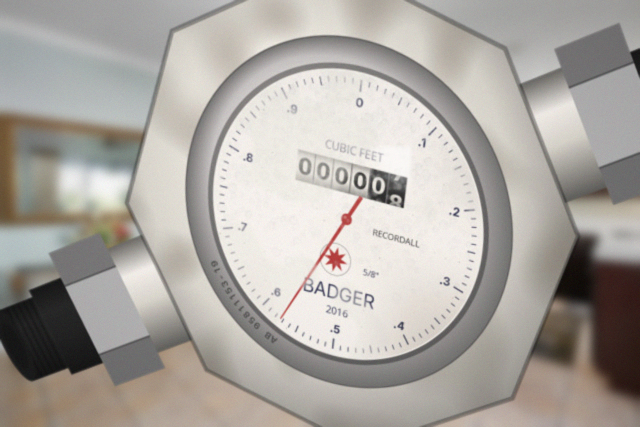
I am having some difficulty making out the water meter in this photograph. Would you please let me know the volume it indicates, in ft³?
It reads 7.57 ft³
